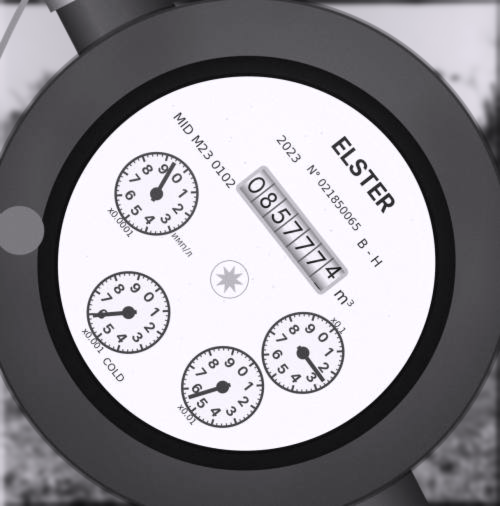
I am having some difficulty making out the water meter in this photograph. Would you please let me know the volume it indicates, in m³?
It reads 857774.2559 m³
